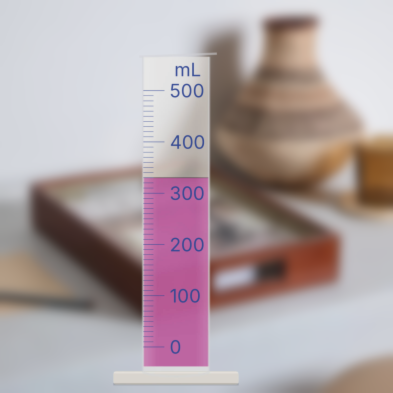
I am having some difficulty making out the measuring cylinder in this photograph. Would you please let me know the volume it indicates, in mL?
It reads 330 mL
